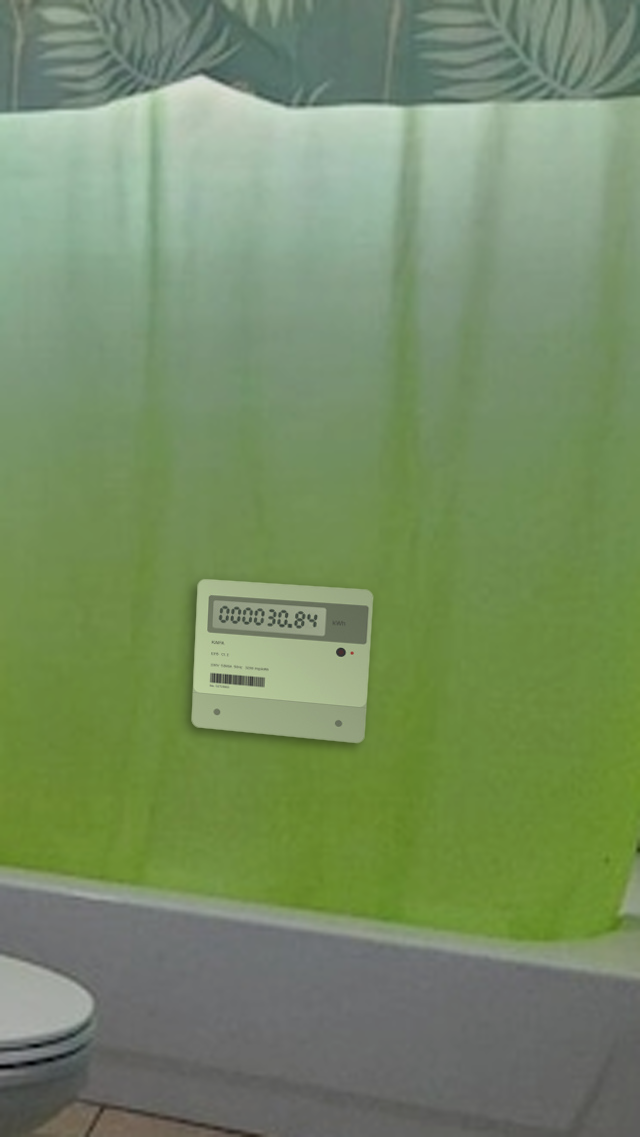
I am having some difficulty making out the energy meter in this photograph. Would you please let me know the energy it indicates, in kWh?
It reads 30.84 kWh
